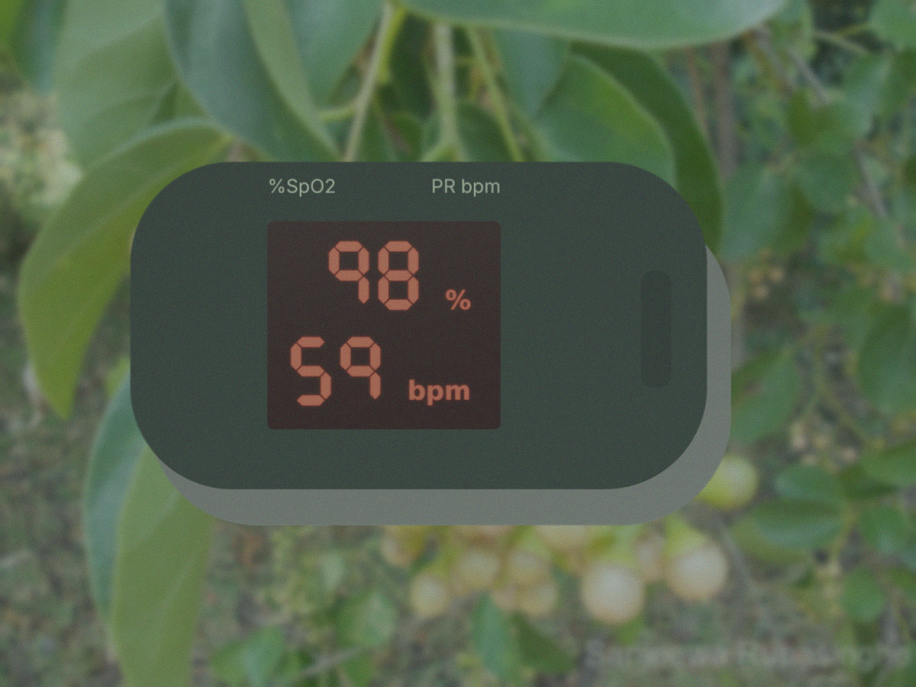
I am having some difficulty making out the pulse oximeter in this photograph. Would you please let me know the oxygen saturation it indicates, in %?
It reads 98 %
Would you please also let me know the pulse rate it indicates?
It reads 59 bpm
